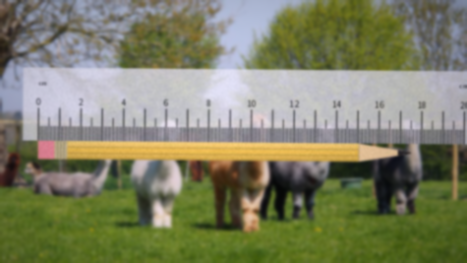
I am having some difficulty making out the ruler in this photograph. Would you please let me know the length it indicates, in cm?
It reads 17.5 cm
